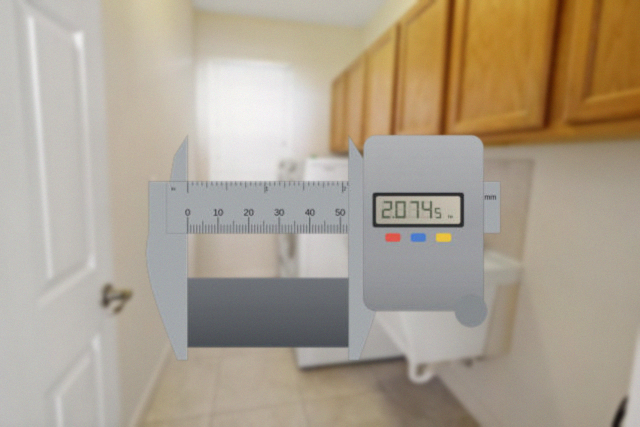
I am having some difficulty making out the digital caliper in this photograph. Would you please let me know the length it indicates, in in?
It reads 2.0745 in
